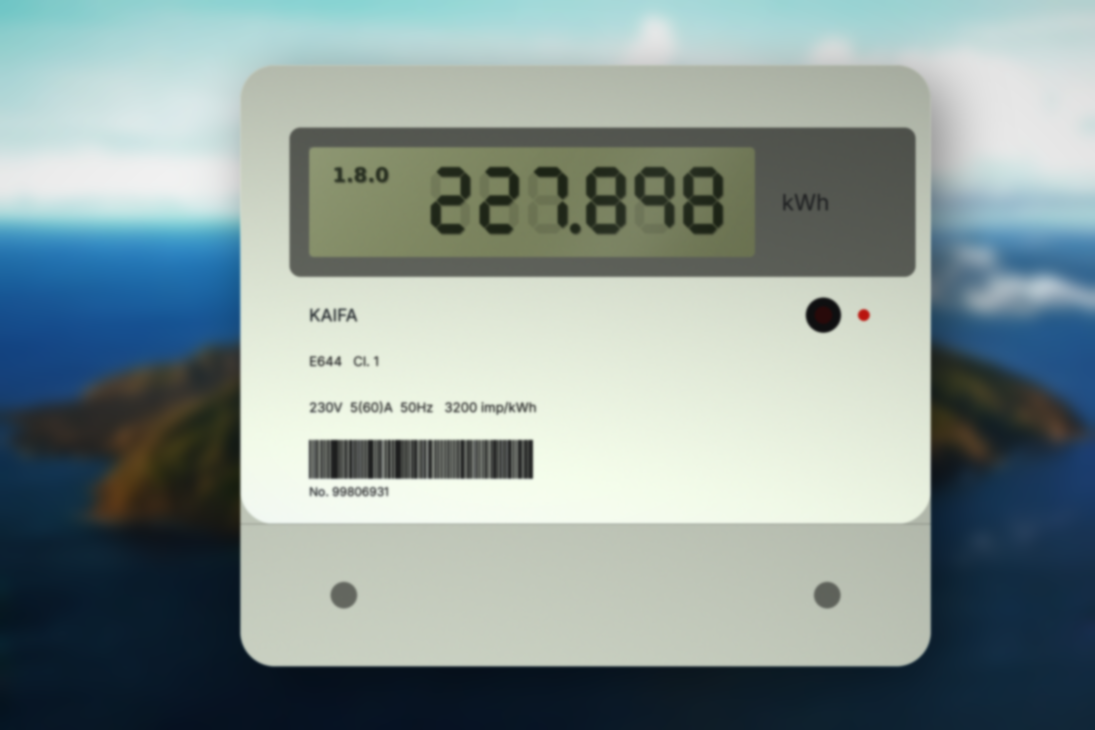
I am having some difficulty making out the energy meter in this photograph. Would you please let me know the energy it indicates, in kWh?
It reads 227.898 kWh
